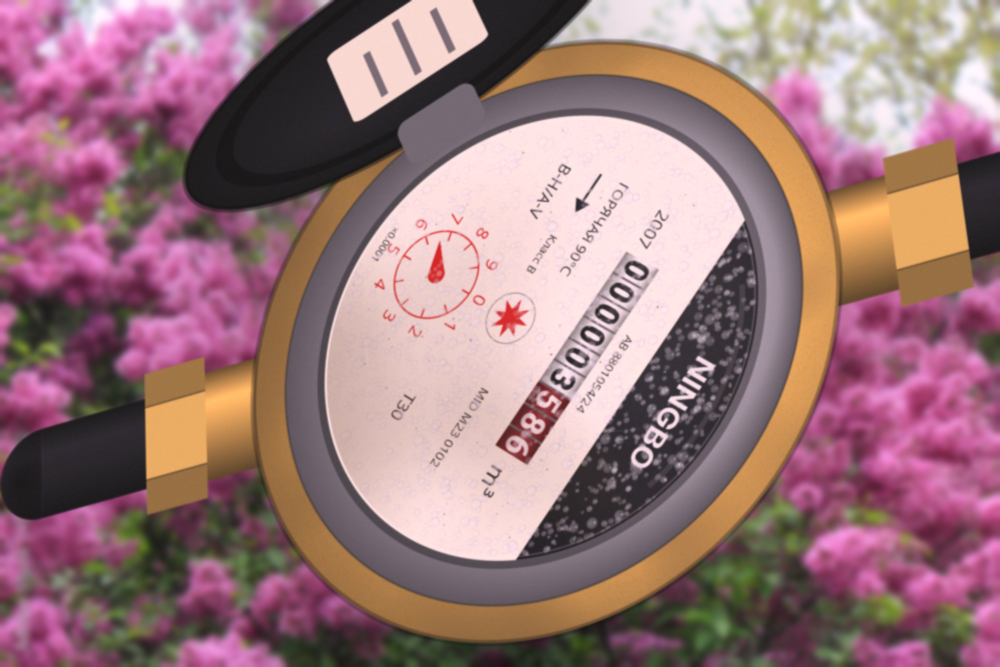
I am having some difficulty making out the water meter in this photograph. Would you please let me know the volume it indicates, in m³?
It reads 3.5866 m³
